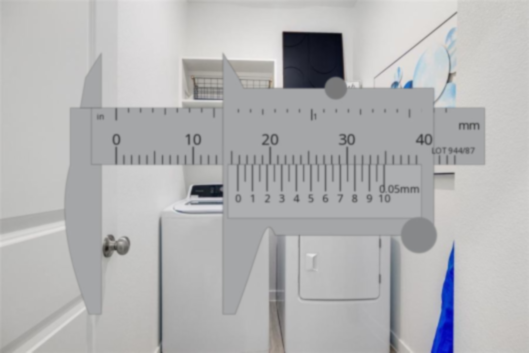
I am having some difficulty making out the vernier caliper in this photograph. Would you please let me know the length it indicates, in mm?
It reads 15.8 mm
